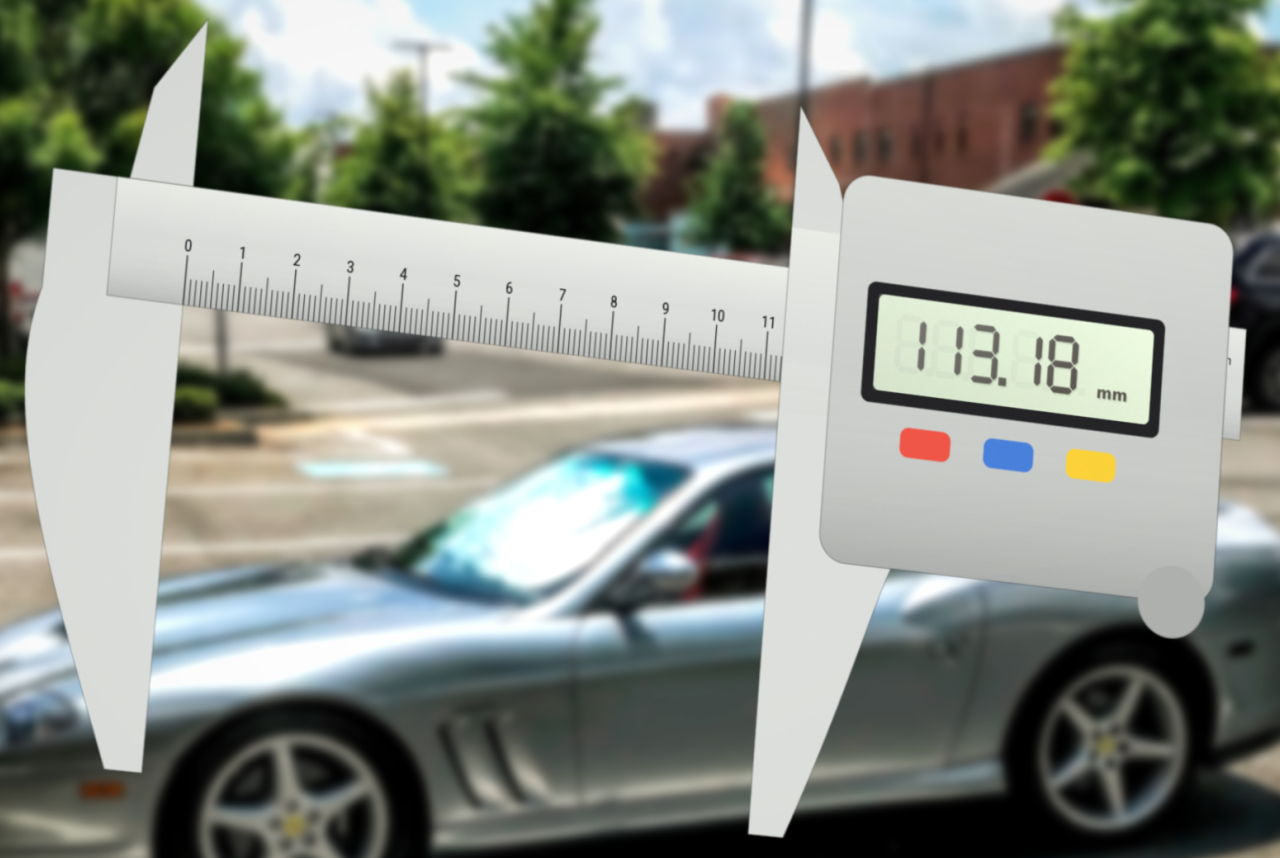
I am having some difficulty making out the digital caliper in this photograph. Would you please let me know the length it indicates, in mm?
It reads 113.18 mm
